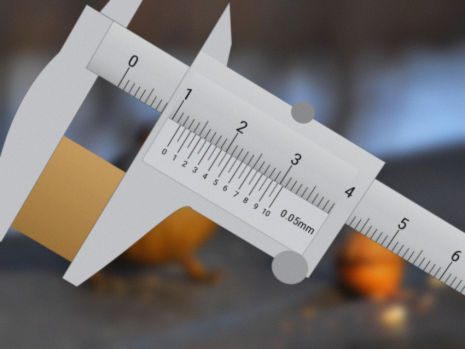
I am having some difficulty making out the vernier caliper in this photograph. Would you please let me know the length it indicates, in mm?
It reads 11.6 mm
